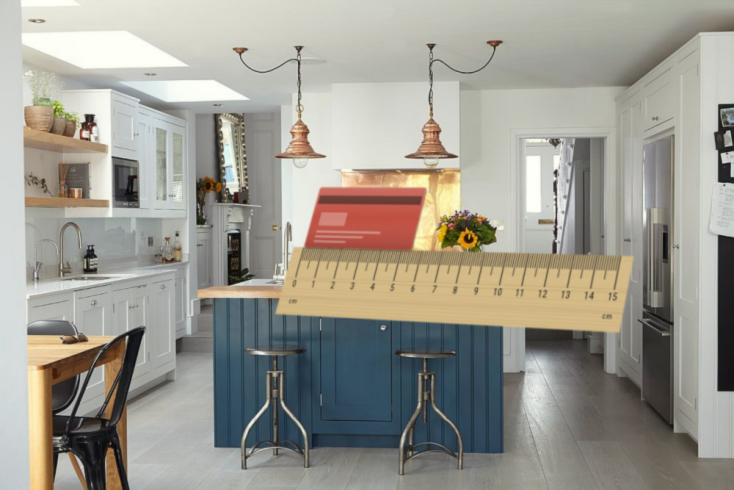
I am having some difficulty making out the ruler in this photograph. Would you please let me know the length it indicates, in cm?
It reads 5.5 cm
